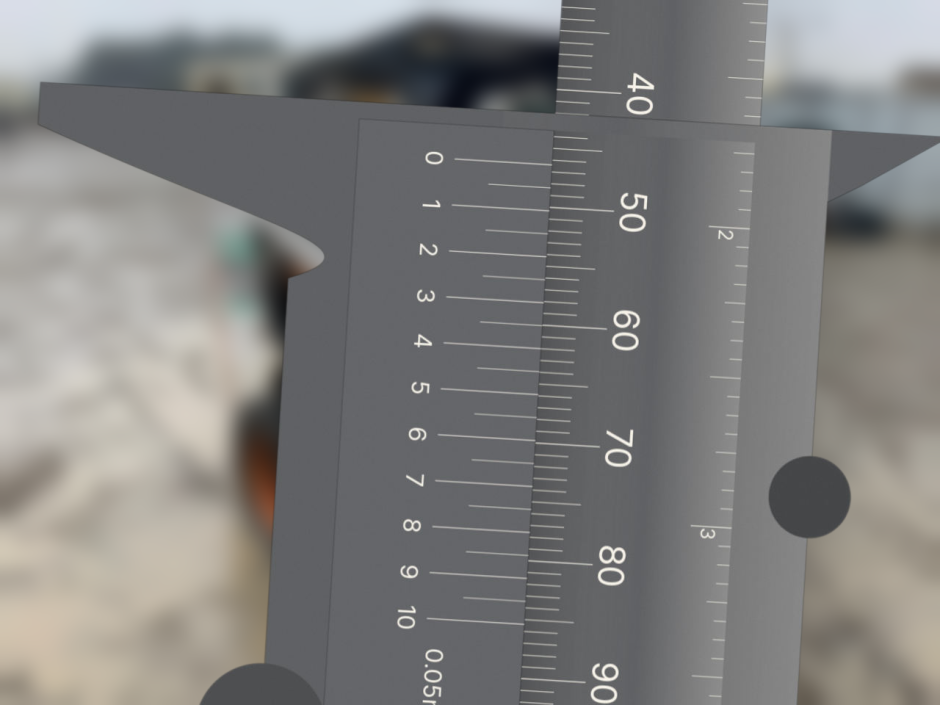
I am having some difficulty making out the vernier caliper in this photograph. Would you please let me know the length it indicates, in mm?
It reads 46.4 mm
